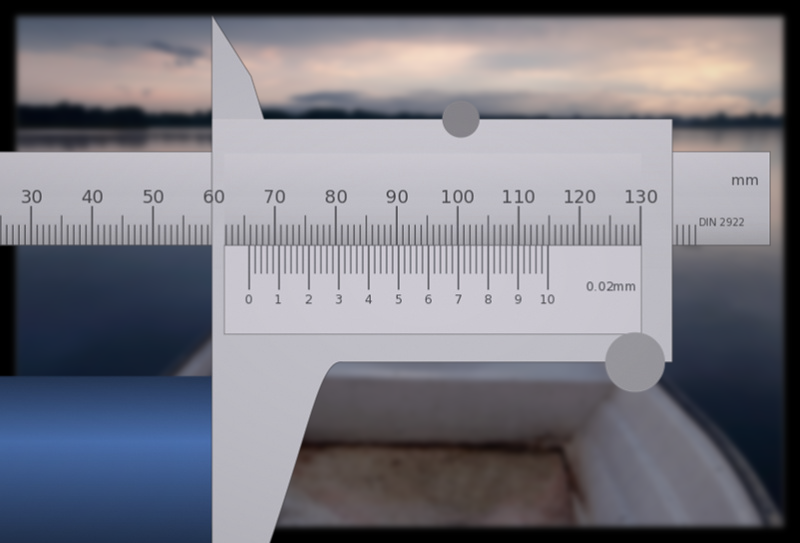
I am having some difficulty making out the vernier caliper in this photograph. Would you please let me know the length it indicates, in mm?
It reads 65.8 mm
